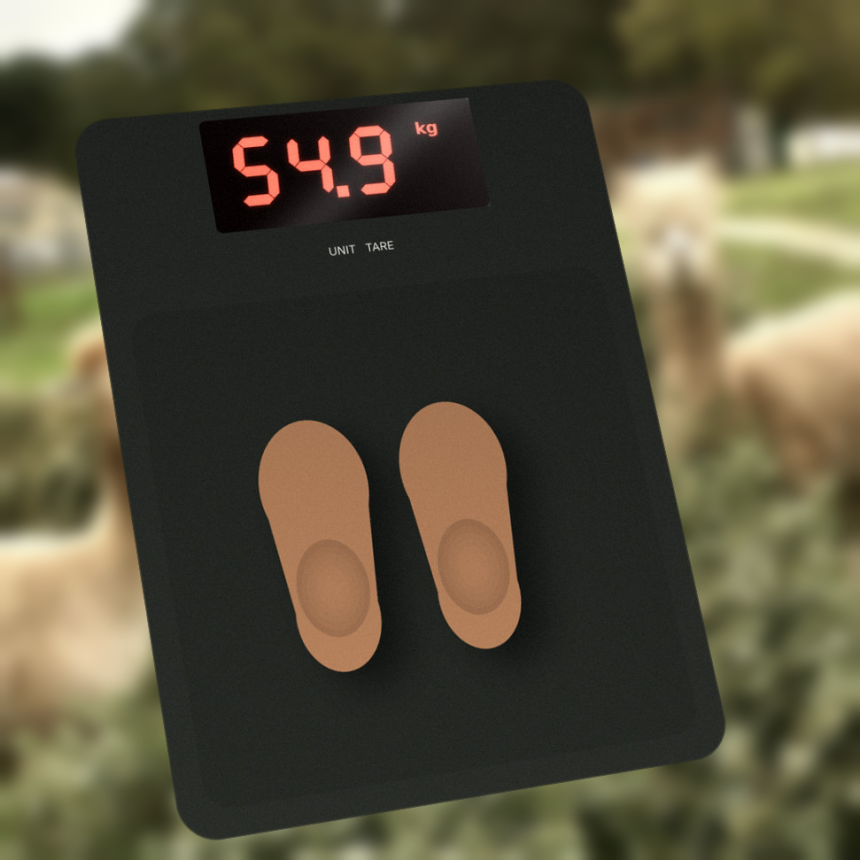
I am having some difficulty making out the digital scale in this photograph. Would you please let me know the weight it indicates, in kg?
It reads 54.9 kg
